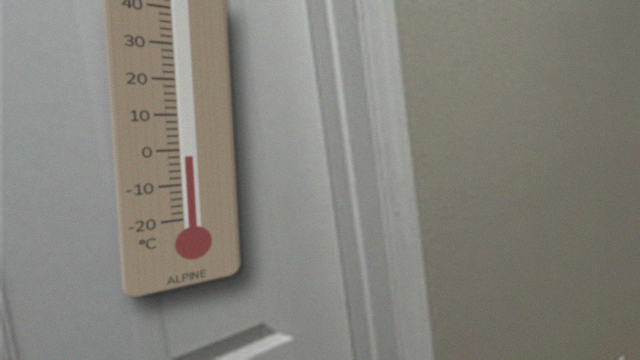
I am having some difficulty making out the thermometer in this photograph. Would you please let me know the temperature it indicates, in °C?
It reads -2 °C
